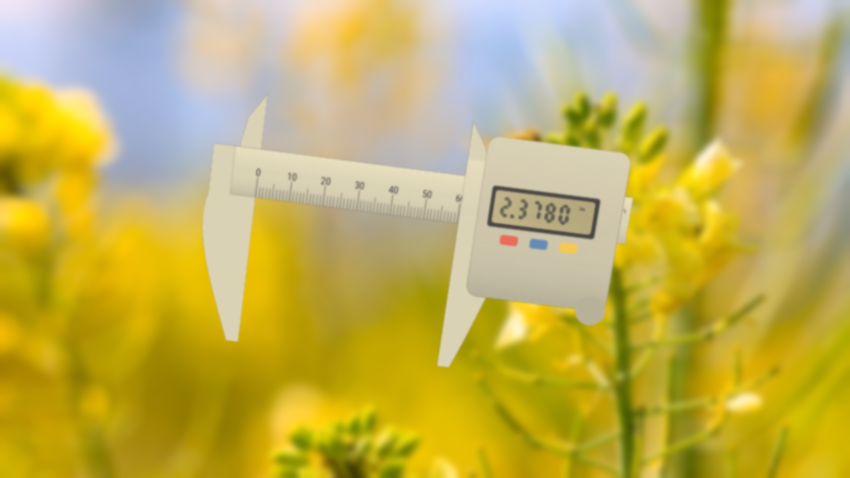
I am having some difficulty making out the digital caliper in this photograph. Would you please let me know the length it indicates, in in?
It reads 2.3780 in
